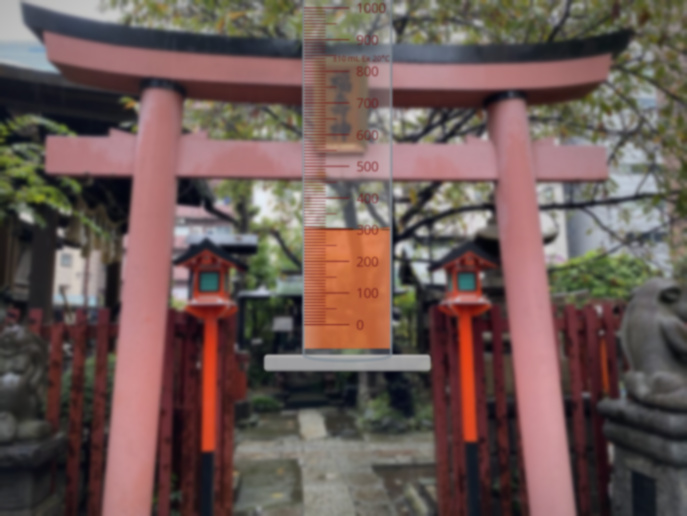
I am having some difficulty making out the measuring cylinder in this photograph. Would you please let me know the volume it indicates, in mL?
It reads 300 mL
